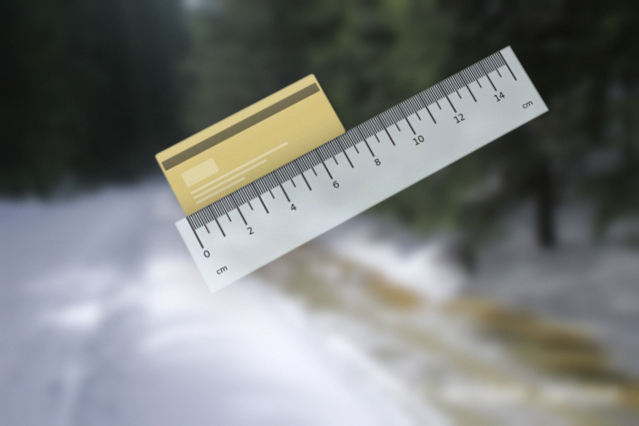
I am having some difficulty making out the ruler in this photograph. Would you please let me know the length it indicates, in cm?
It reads 7.5 cm
